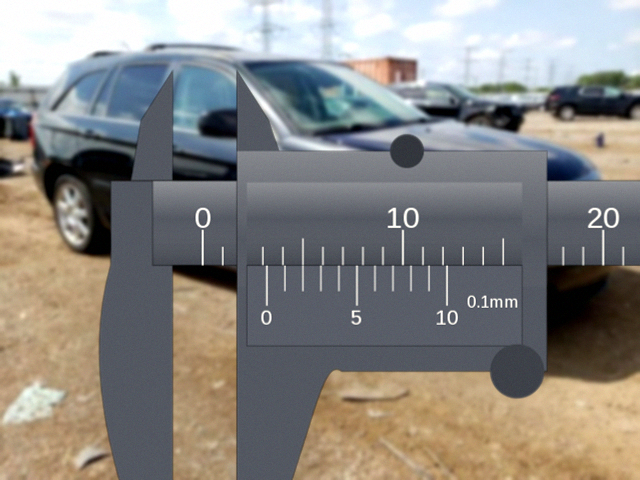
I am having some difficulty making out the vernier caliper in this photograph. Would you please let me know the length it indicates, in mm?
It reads 3.2 mm
